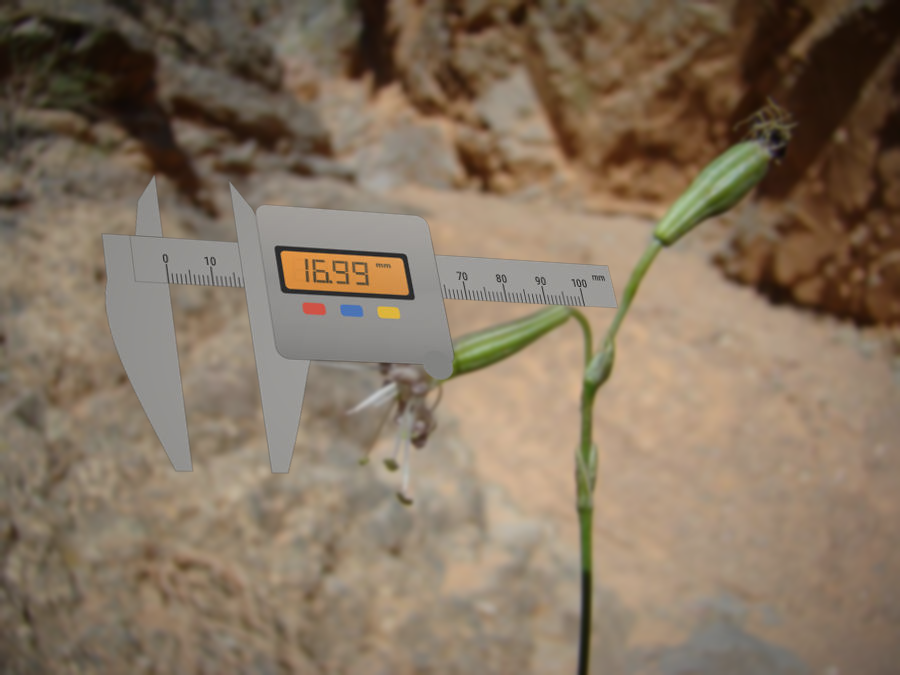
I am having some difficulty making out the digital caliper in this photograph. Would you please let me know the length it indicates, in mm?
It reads 16.99 mm
